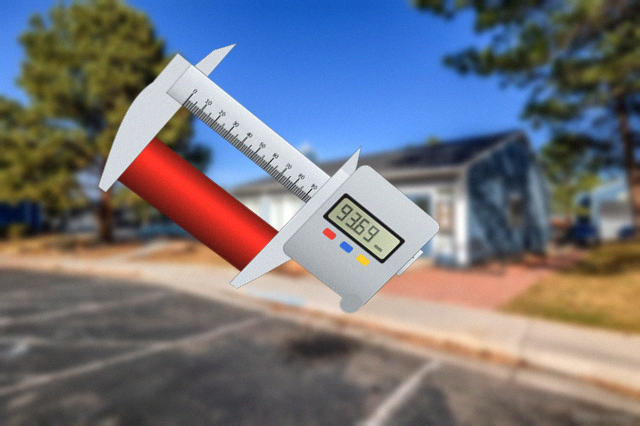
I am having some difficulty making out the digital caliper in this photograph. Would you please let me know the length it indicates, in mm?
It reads 93.69 mm
